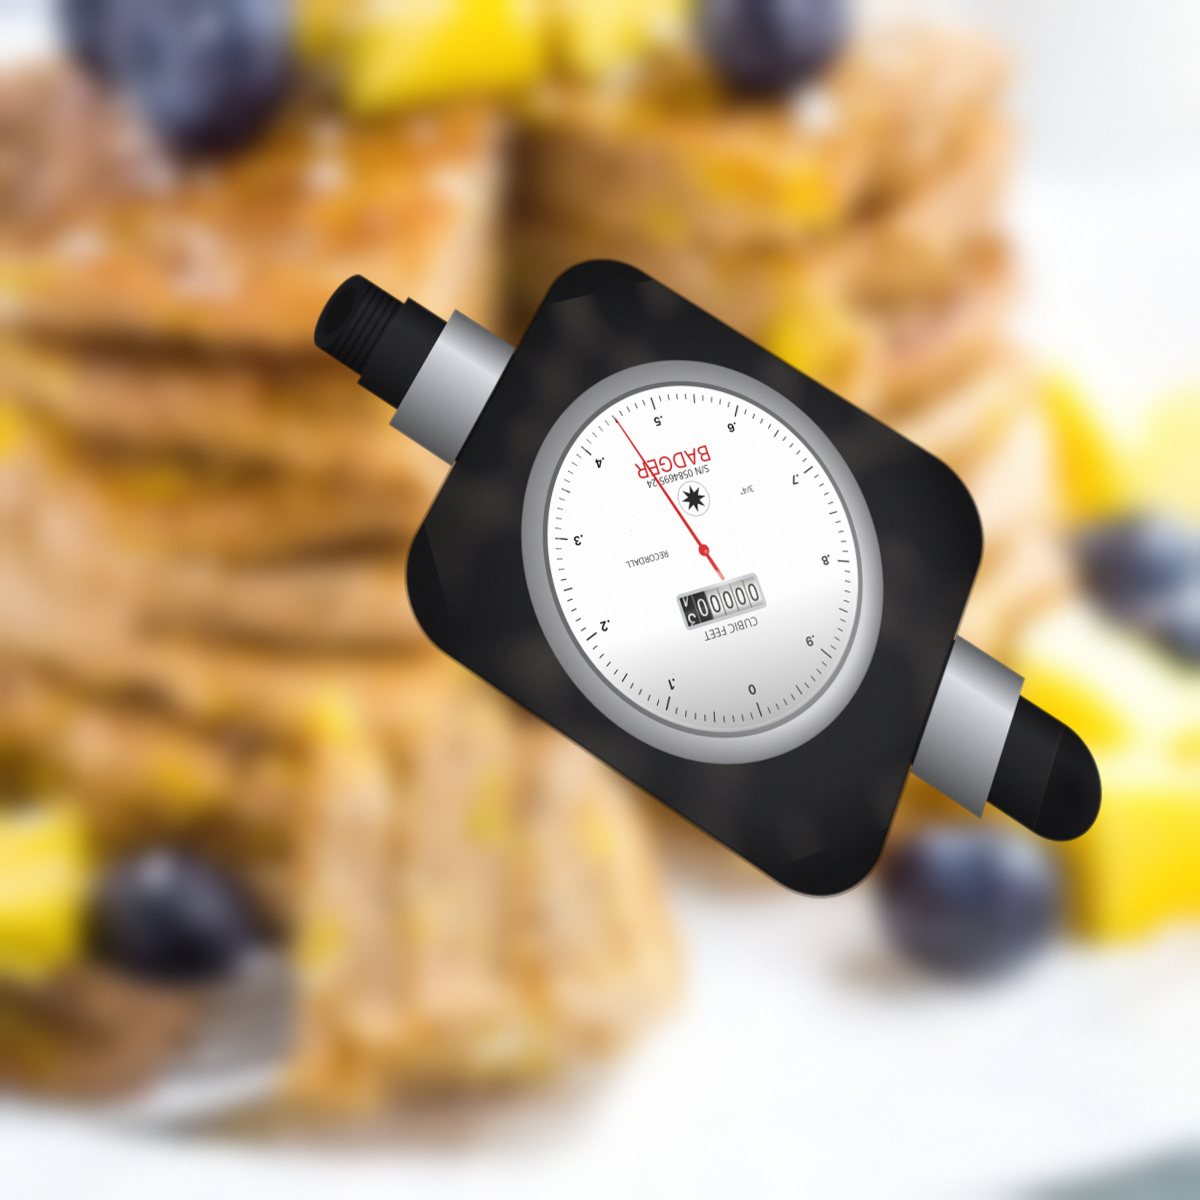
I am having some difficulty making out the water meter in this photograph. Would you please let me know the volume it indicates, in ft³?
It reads 3.45 ft³
